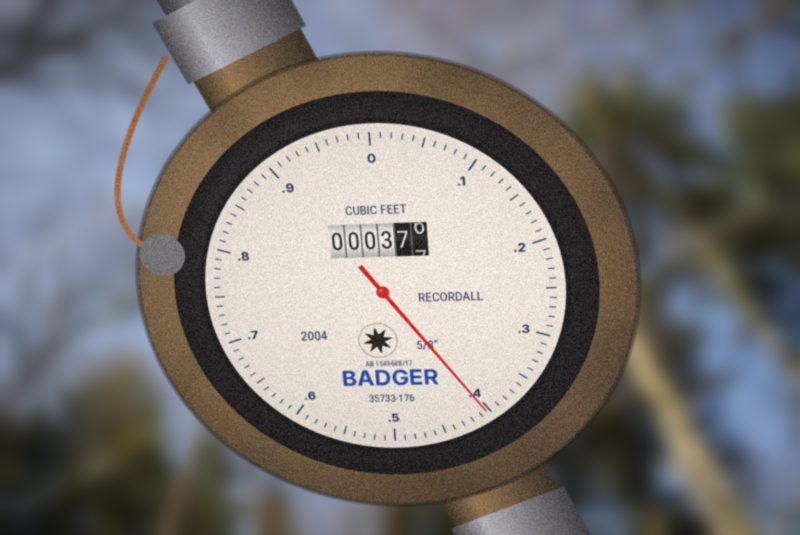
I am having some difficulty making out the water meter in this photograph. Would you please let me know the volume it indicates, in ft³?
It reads 376.40 ft³
